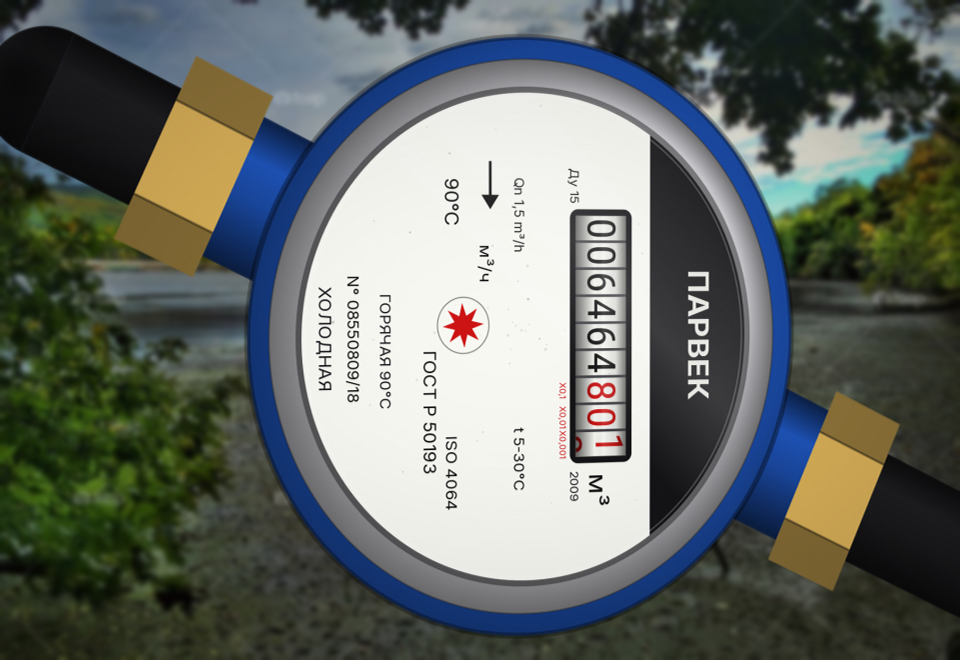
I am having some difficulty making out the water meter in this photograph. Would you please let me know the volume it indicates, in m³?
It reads 6464.801 m³
